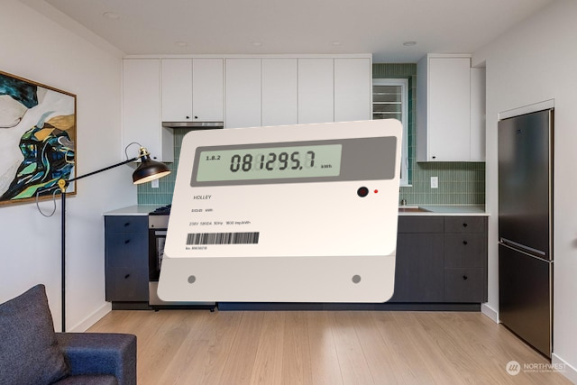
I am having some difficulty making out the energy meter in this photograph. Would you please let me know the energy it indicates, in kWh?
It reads 81295.7 kWh
